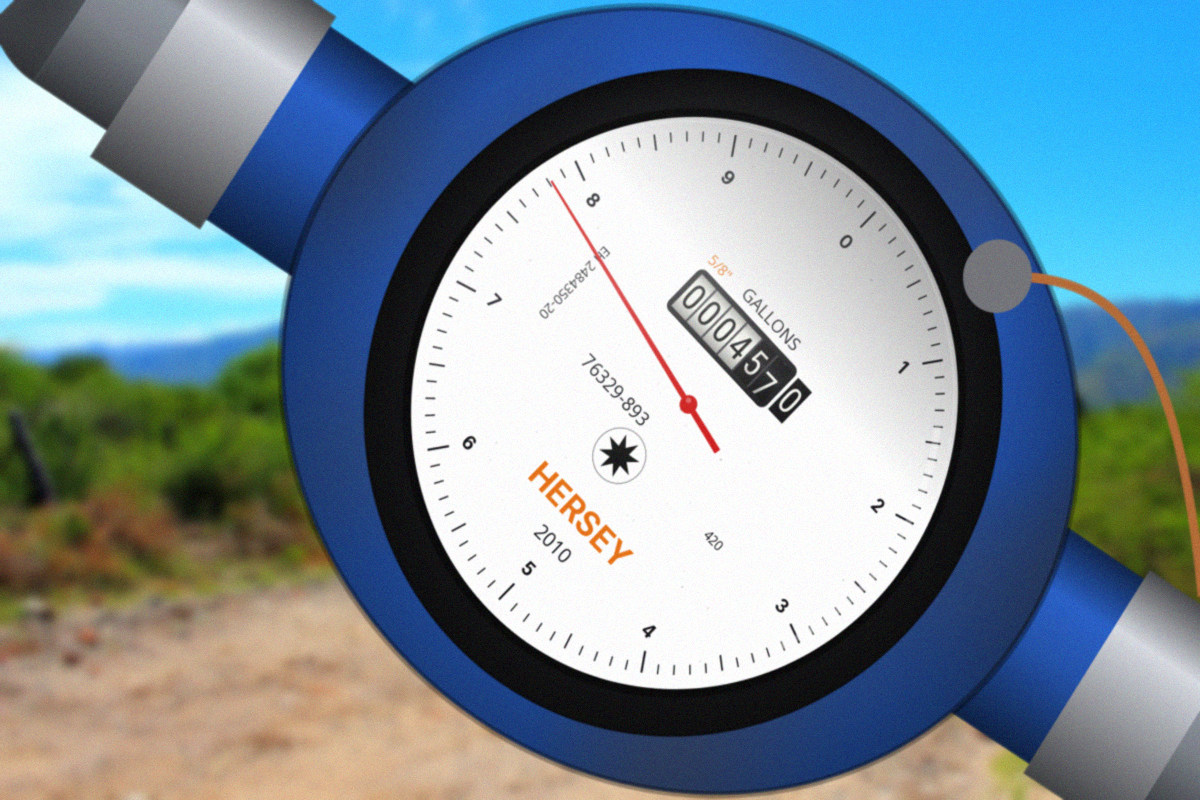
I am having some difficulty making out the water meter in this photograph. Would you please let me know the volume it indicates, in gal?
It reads 4567.8 gal
